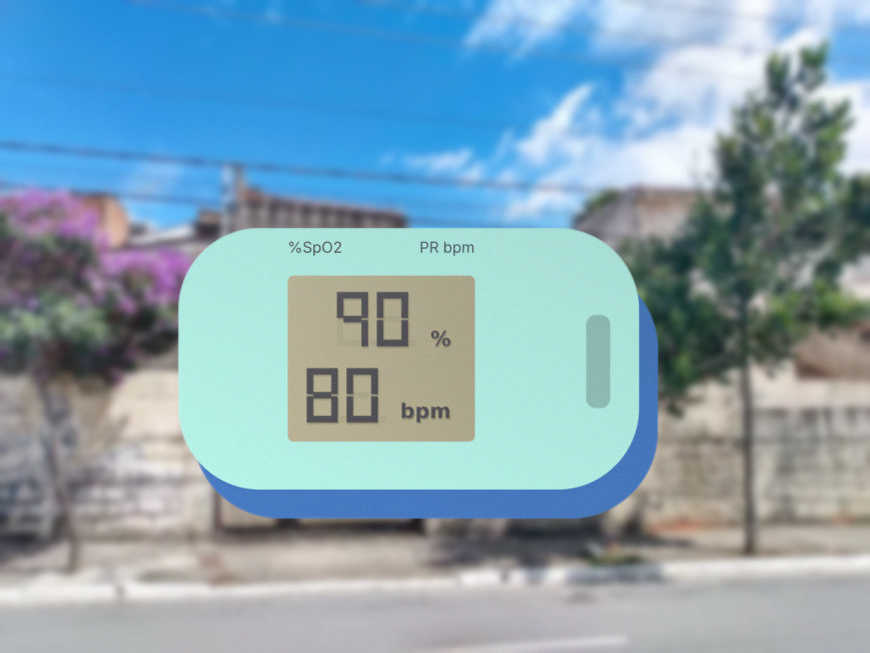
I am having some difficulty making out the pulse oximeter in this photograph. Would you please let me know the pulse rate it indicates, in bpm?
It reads 80 bpm
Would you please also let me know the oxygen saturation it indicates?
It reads 90 %
